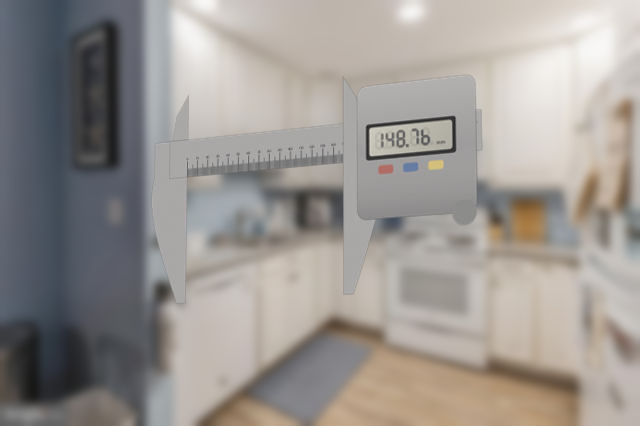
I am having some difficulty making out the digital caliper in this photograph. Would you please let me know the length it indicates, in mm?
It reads 148.76 mm
